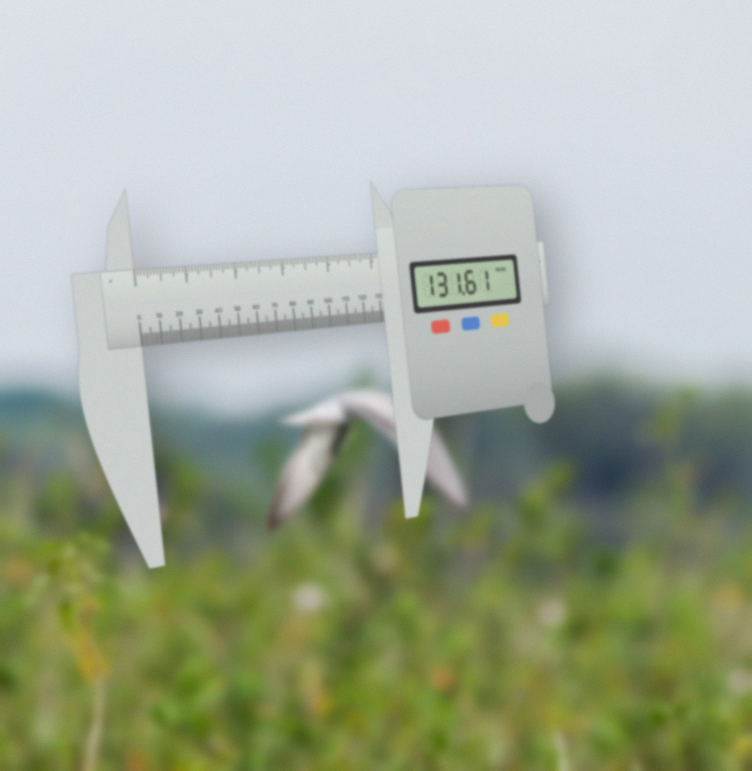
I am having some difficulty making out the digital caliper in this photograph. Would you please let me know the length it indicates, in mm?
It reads 131.61 mm
